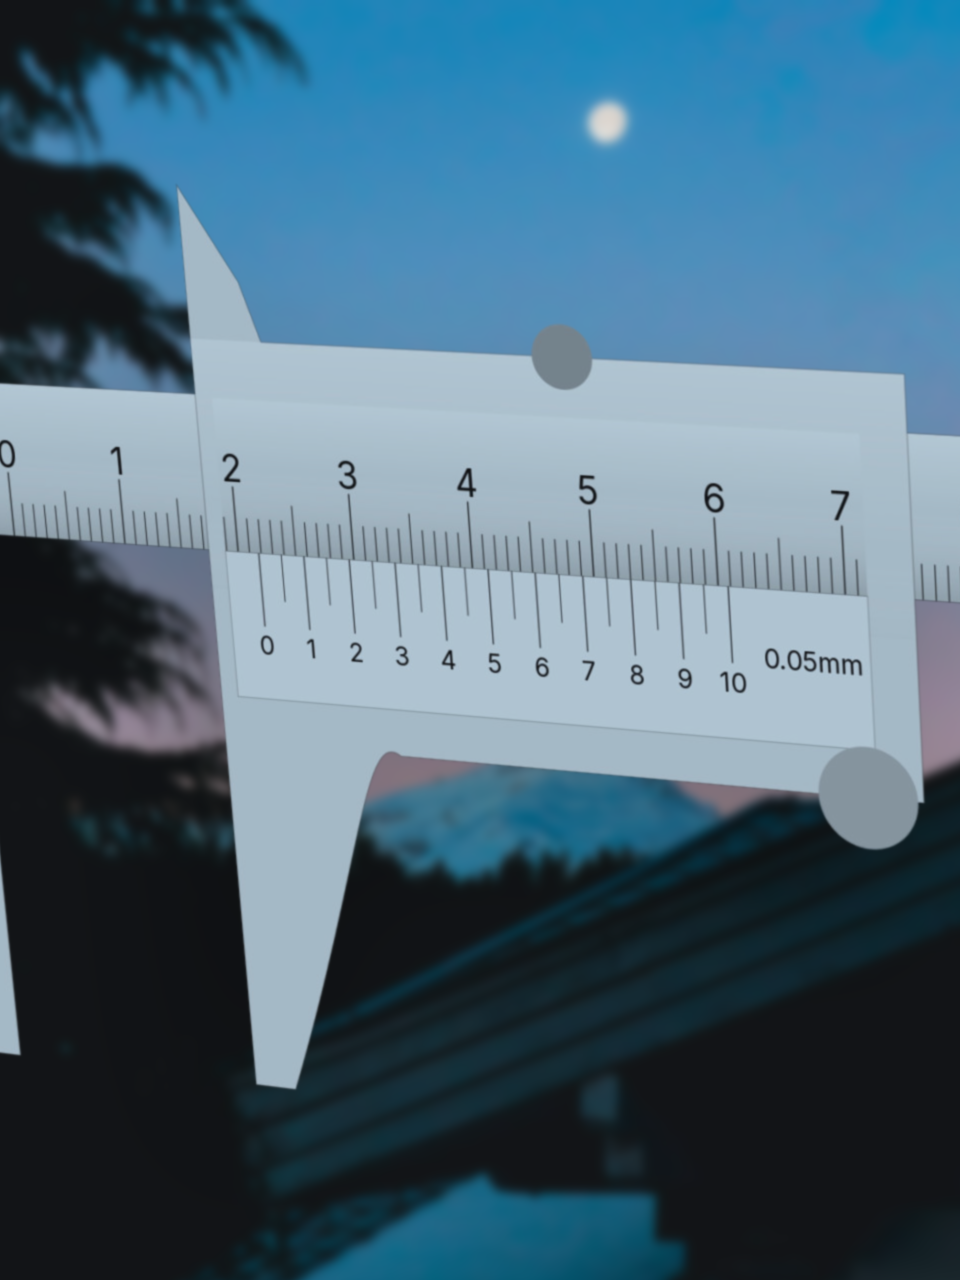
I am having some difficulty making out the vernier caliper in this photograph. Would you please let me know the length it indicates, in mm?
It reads 21.8 mm
